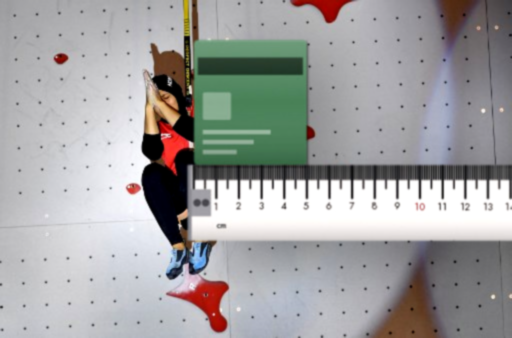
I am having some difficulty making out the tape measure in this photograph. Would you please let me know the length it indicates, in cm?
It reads 5 cm
